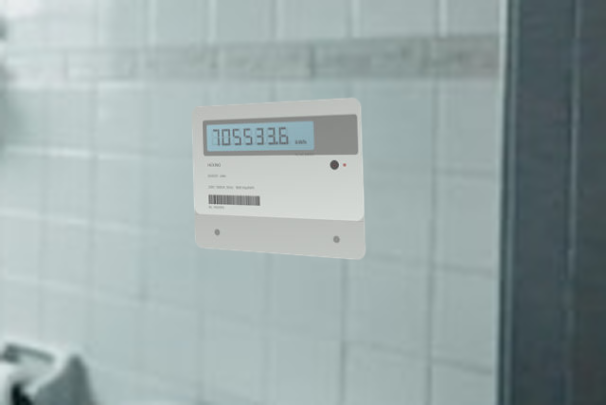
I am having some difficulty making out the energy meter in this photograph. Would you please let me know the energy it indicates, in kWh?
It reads 705533.6 kWh
